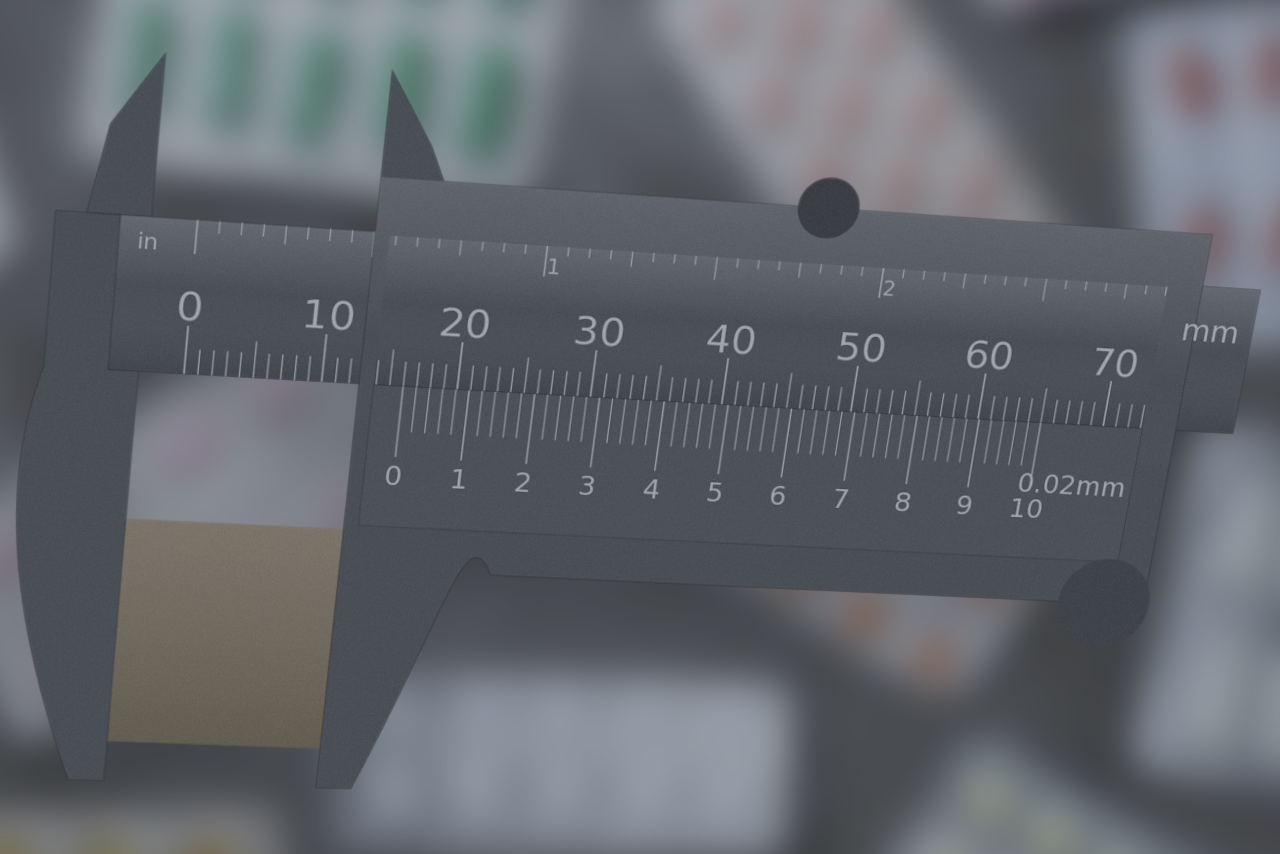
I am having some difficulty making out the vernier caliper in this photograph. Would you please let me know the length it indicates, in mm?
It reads 16.0 mm
